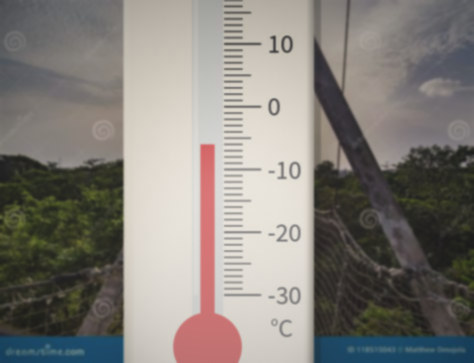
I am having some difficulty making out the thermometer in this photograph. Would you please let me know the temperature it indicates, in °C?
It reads -6 °C
